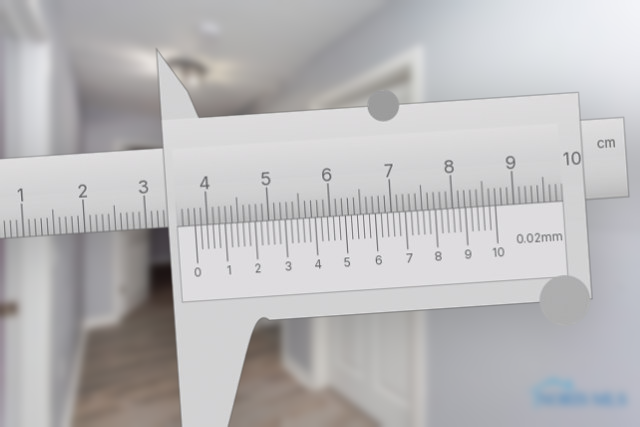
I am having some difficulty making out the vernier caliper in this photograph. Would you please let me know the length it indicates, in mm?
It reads 38.0 mm
